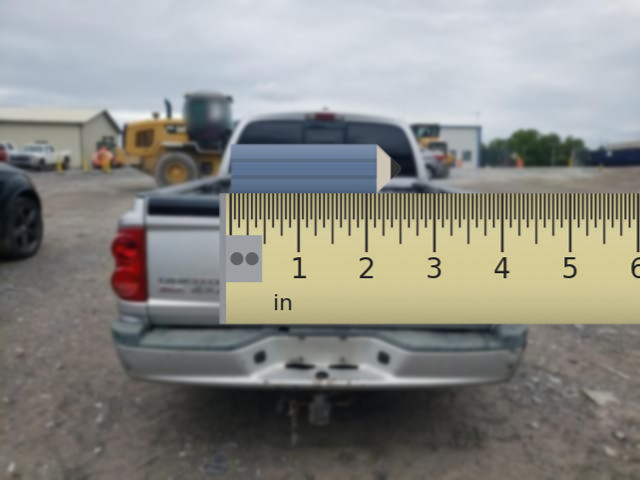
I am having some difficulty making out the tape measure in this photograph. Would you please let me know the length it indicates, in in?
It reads 2.5 in
